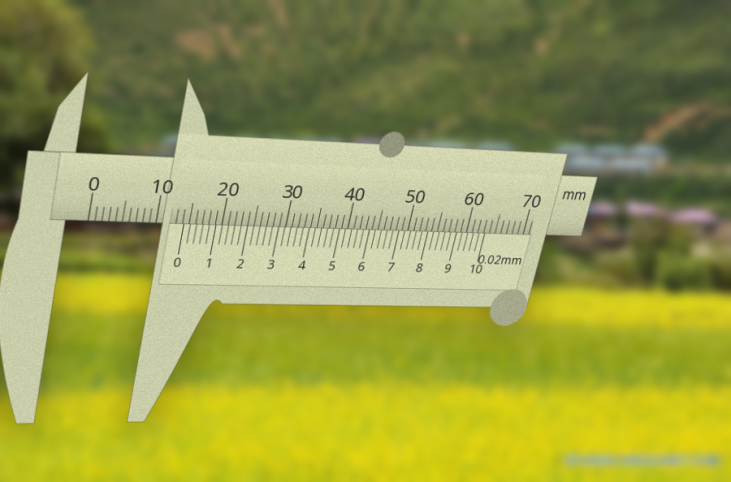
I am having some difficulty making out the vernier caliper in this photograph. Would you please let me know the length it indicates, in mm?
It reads 14.2 mm
